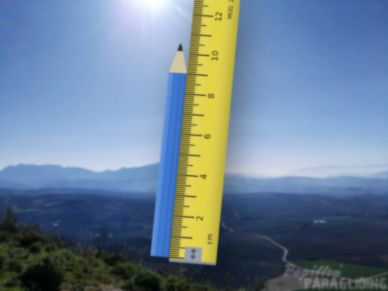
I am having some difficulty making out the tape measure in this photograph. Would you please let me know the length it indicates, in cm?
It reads 10.5 cm
